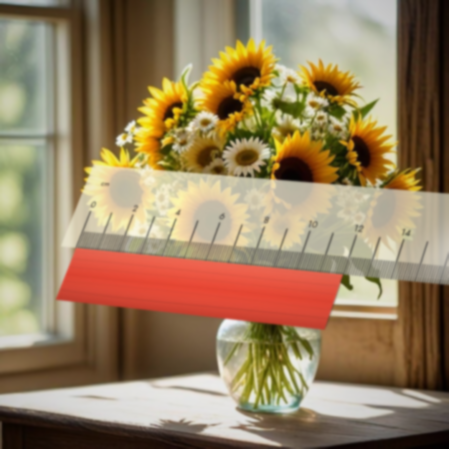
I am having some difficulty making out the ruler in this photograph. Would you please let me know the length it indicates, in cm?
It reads 12 cm
